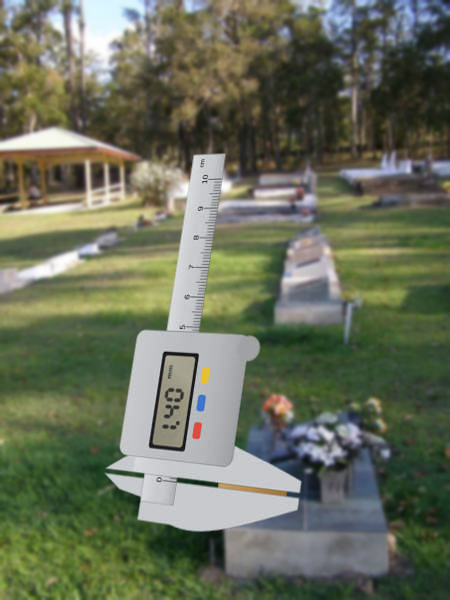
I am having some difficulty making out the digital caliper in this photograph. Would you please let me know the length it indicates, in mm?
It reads 1.40 mm
